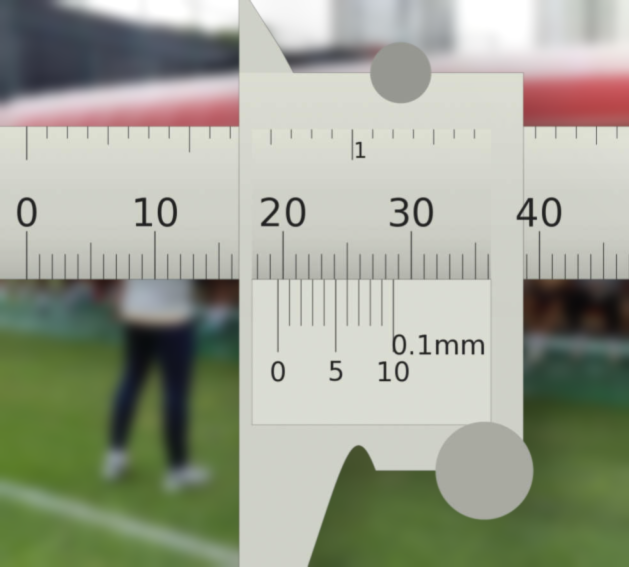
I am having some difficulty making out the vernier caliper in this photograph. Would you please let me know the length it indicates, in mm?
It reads 19.6 mm
